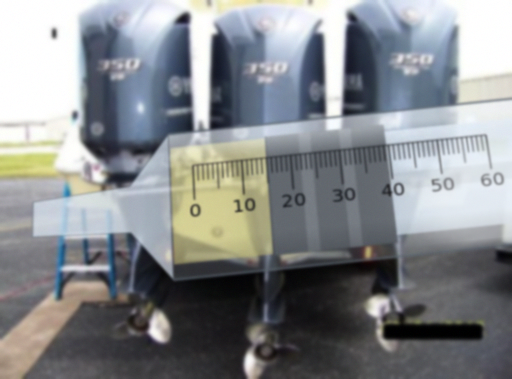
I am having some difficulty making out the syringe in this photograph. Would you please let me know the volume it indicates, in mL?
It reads 15 mL
